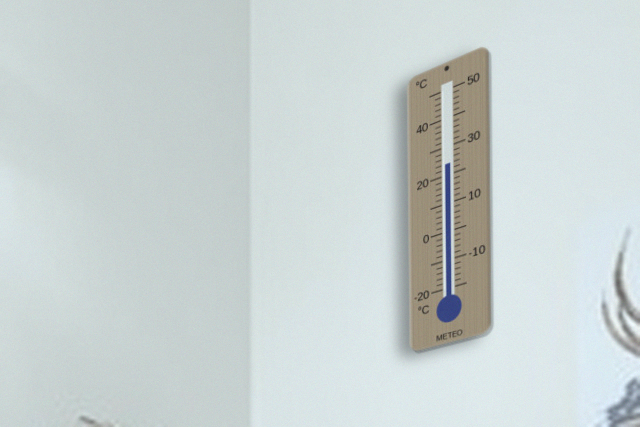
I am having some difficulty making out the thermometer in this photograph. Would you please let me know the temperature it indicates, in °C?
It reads 24 °C
